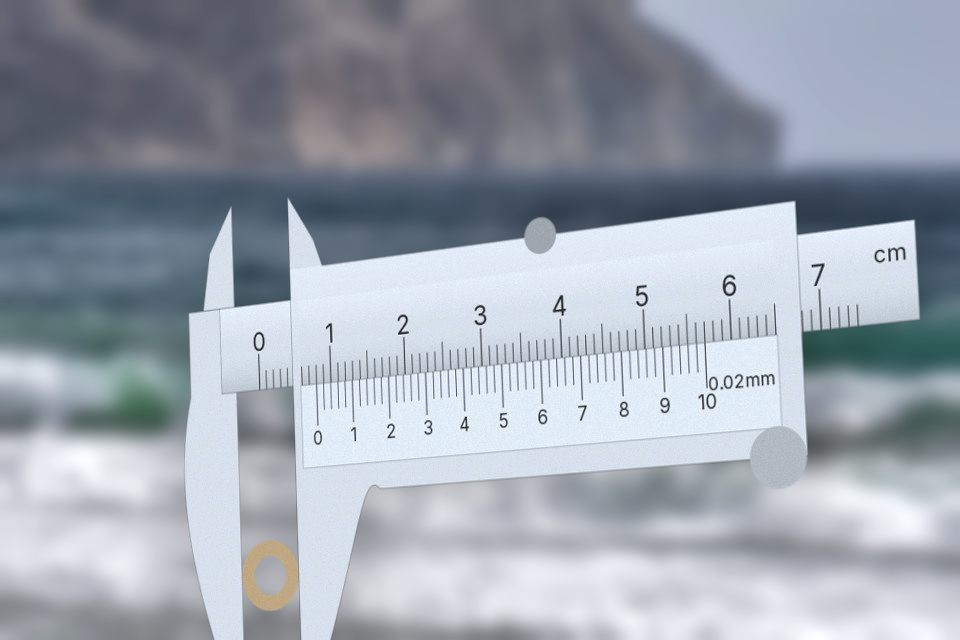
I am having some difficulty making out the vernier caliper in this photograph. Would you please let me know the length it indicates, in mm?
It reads 8.0 mm
